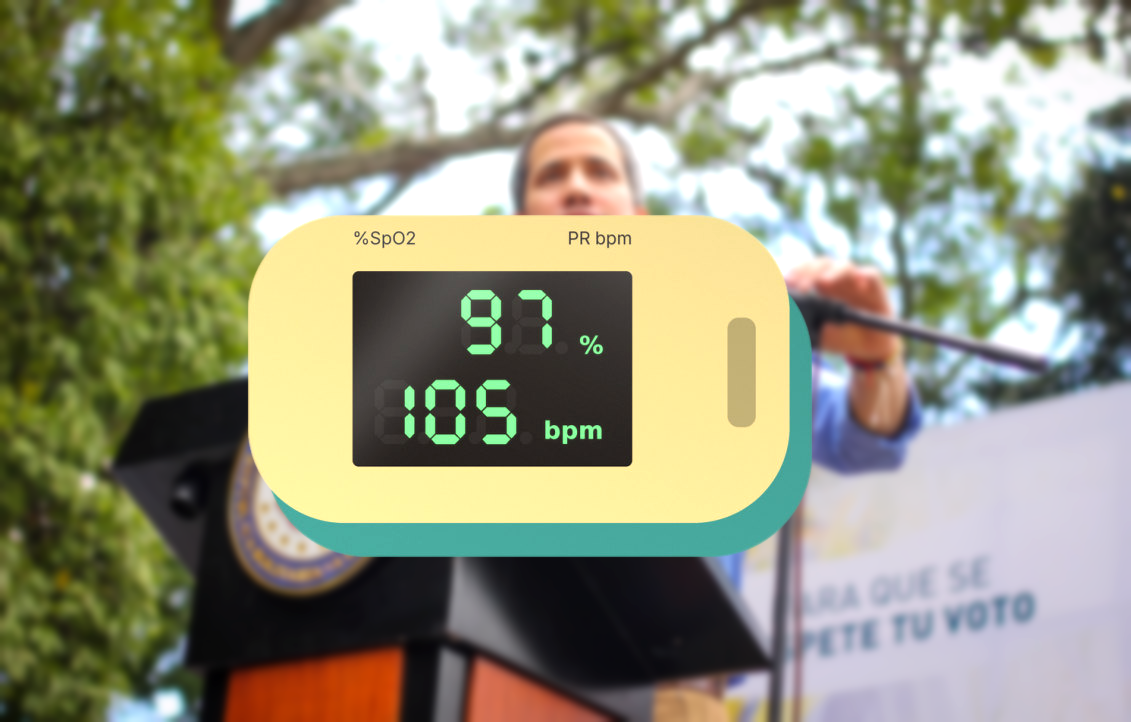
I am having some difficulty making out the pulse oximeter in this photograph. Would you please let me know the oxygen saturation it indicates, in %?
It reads 97 %
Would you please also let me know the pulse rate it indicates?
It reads 105 bpm
